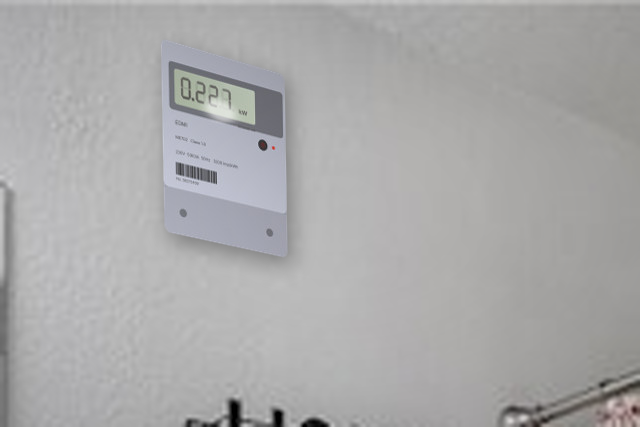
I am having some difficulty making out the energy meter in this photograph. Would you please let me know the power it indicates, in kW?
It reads 0.227 kW
